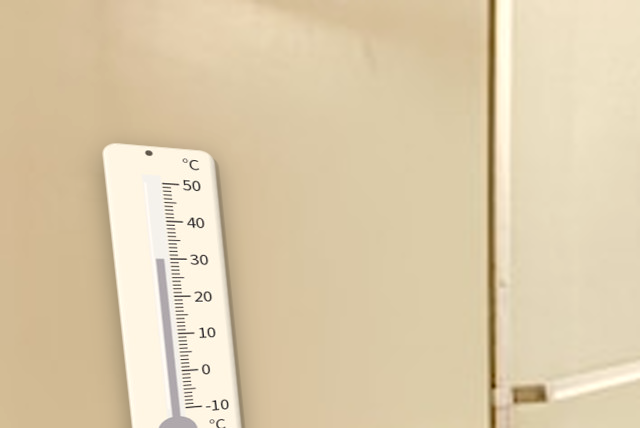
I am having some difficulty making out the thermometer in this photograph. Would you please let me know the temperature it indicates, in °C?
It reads 30 °C
